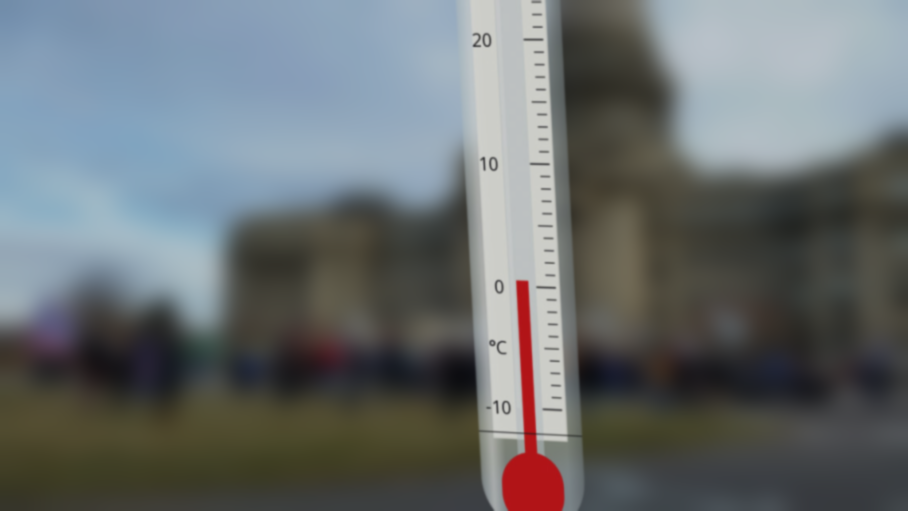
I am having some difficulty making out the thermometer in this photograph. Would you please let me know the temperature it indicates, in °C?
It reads 0.5 °C
